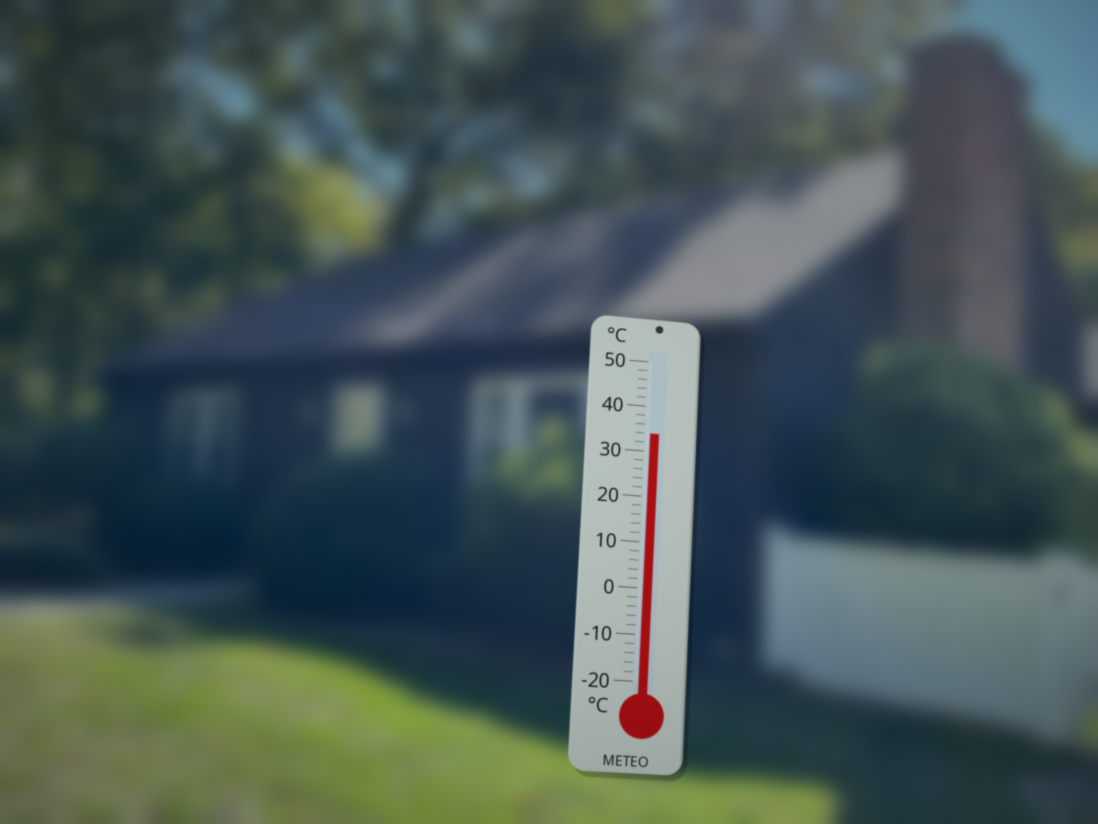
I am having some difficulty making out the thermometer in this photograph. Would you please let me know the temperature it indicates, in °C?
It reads 34 °C
